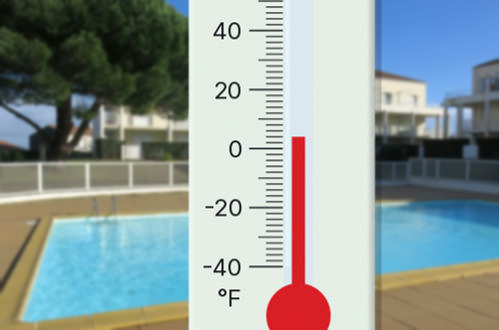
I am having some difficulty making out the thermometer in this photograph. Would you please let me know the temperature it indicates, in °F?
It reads 4 °F
